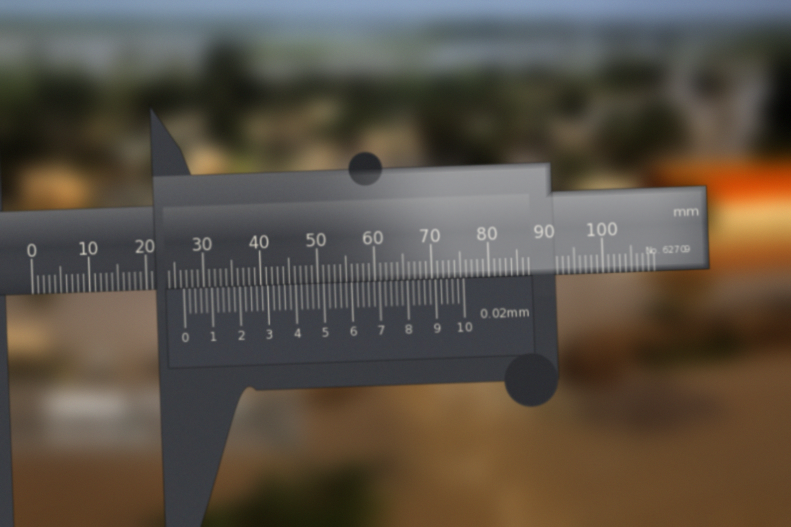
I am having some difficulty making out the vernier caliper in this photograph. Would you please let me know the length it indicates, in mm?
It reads 26.5 mm
